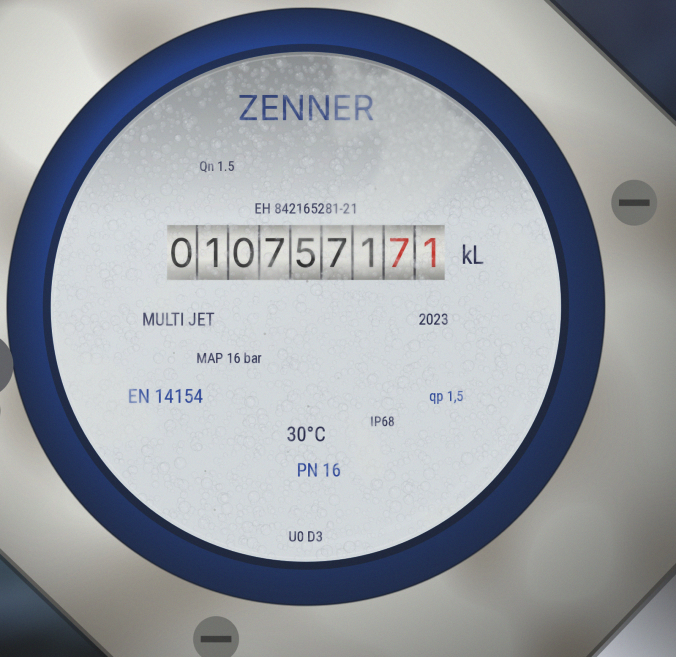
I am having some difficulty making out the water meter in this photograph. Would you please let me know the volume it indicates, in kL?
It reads 107571.71 kL
